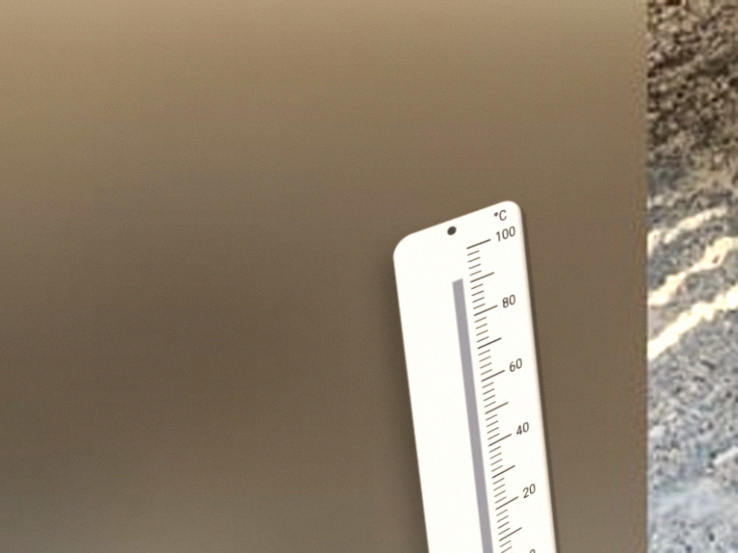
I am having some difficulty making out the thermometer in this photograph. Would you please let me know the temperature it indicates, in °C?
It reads 92 °C
